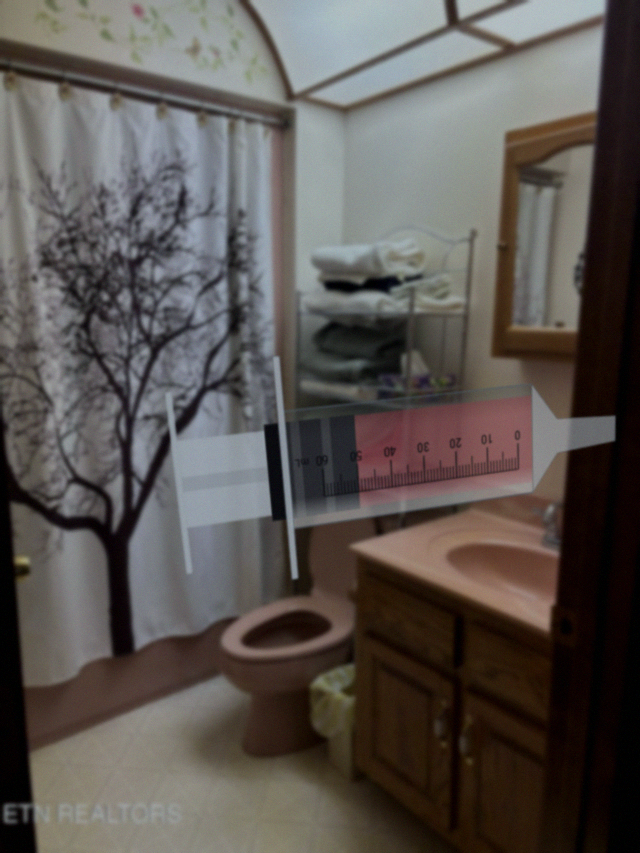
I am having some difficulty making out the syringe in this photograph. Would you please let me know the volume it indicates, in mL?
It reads 50 mL
